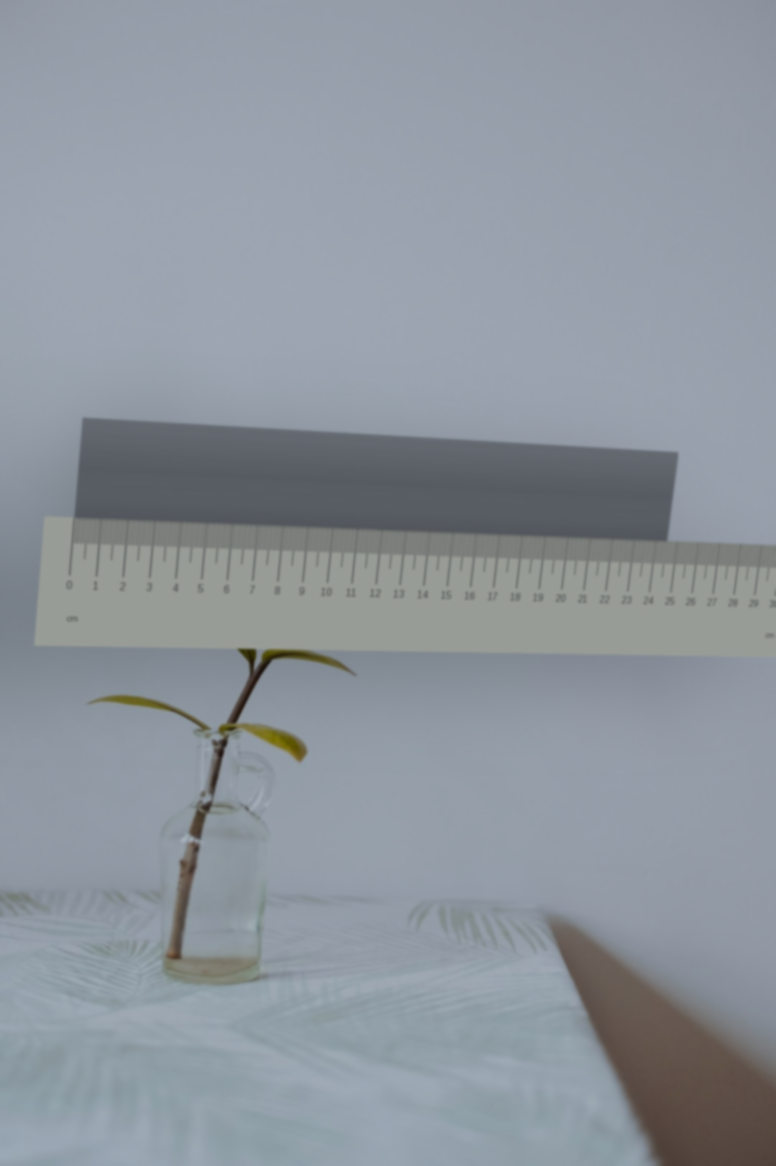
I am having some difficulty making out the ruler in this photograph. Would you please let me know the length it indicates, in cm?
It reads 24.5 cm
